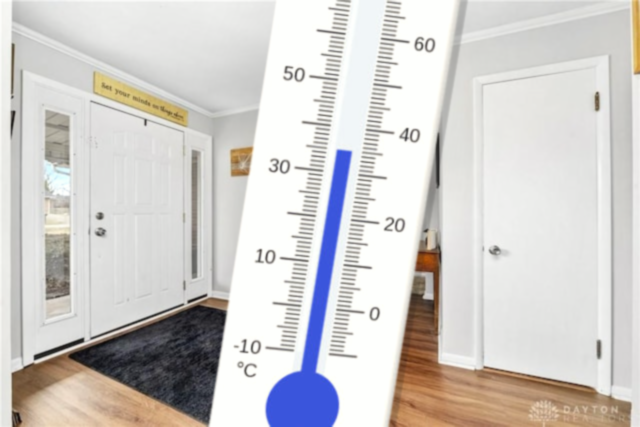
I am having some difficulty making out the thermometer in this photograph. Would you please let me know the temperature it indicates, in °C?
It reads 35 °C
